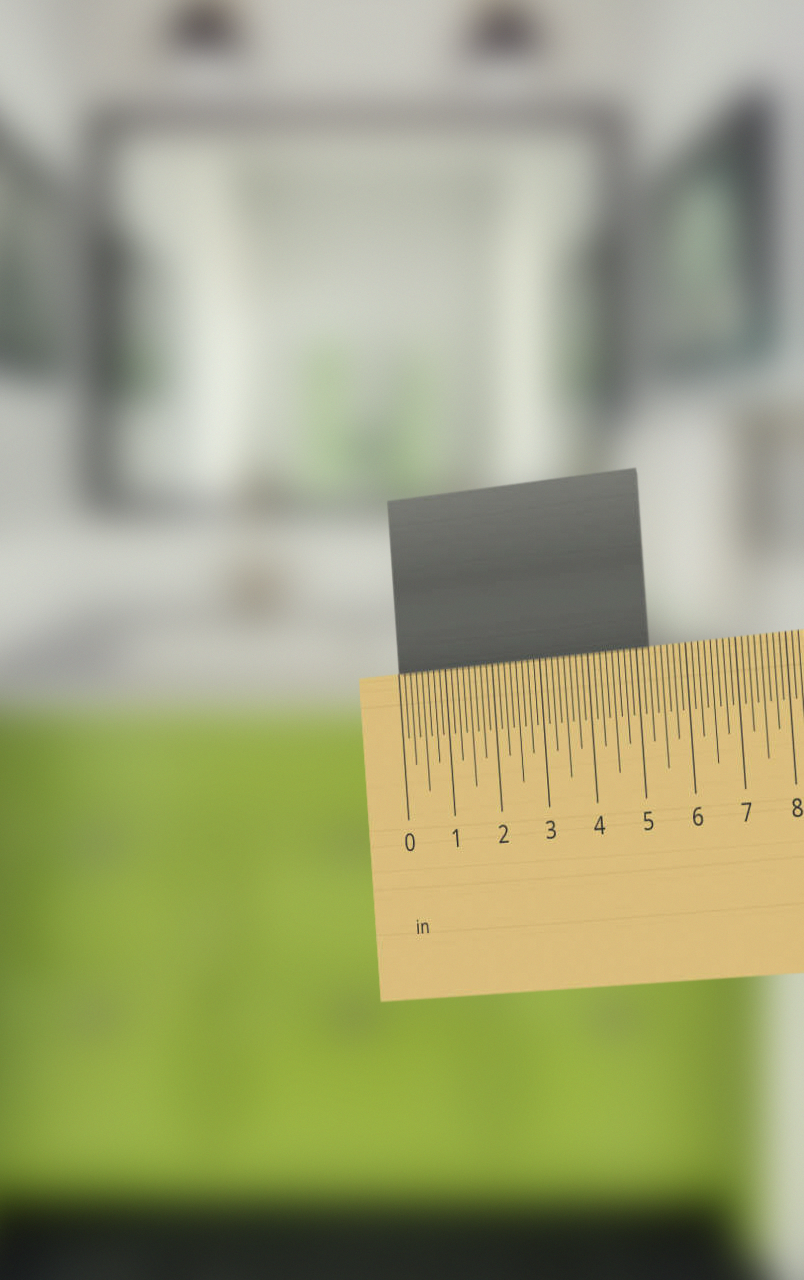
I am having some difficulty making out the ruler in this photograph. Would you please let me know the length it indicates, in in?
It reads 5.25 in
